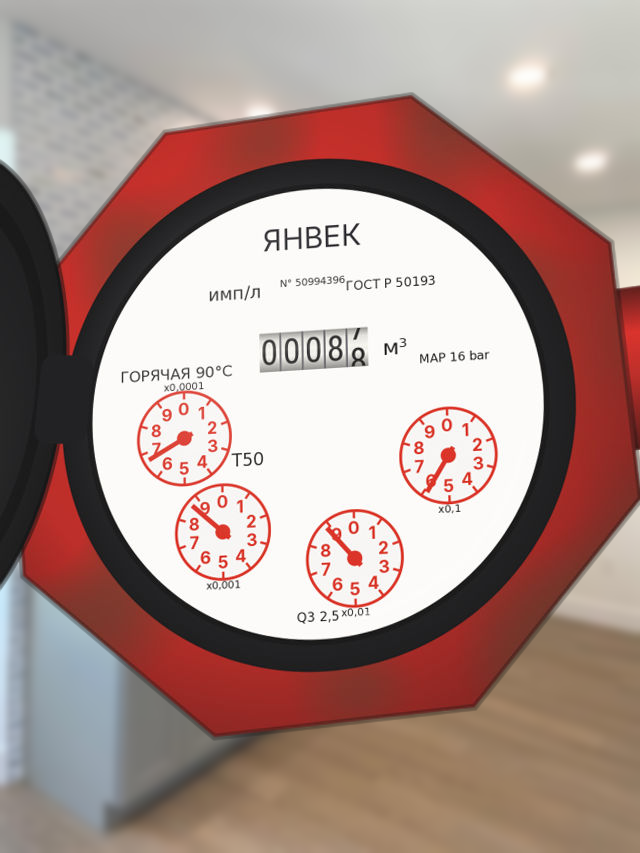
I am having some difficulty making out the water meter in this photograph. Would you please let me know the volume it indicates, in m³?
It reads 87.5886 m³
